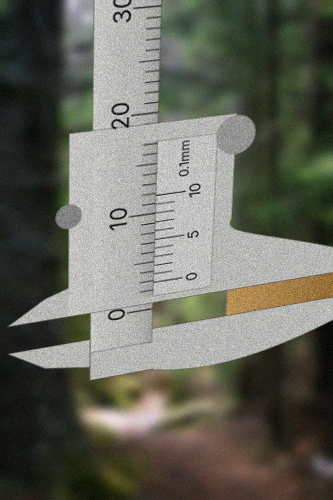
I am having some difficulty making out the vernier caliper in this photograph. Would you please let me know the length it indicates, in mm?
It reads 2.8 mm
